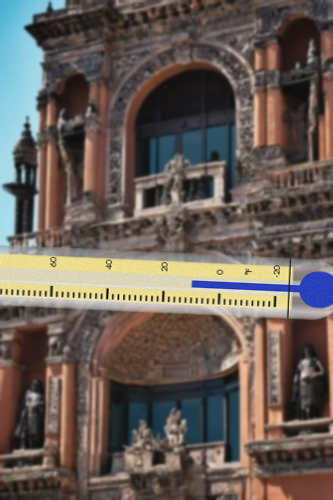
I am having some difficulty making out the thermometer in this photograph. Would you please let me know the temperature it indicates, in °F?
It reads 10 °F
